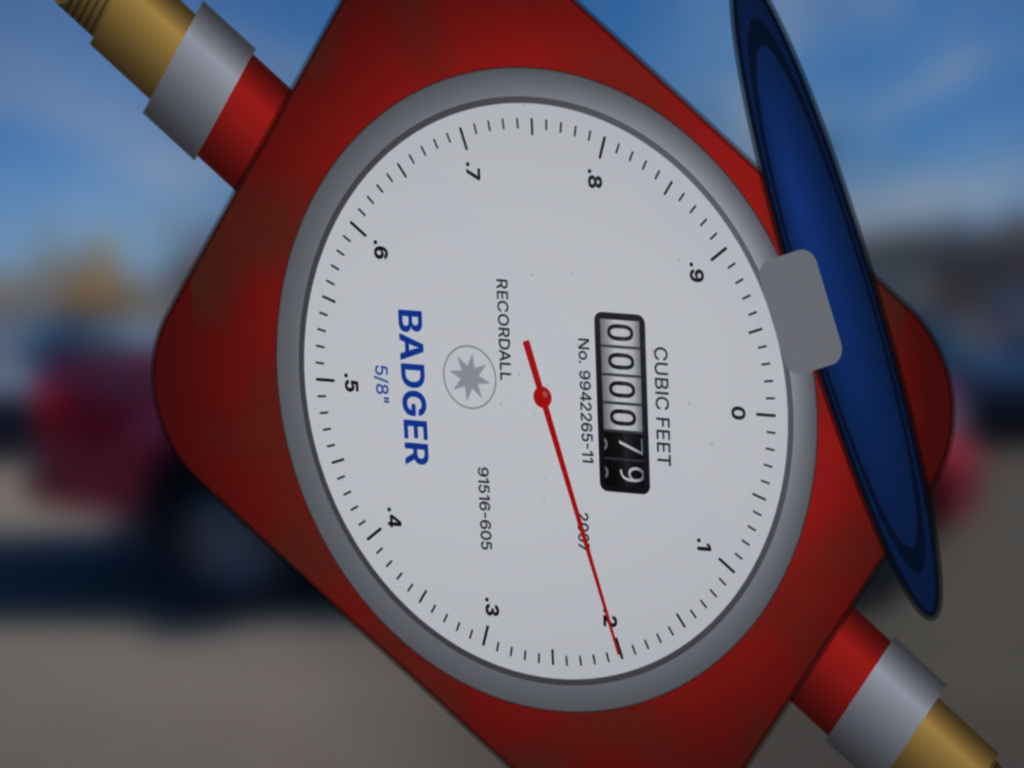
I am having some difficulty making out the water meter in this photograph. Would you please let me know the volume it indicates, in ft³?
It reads 79.20 ft³
